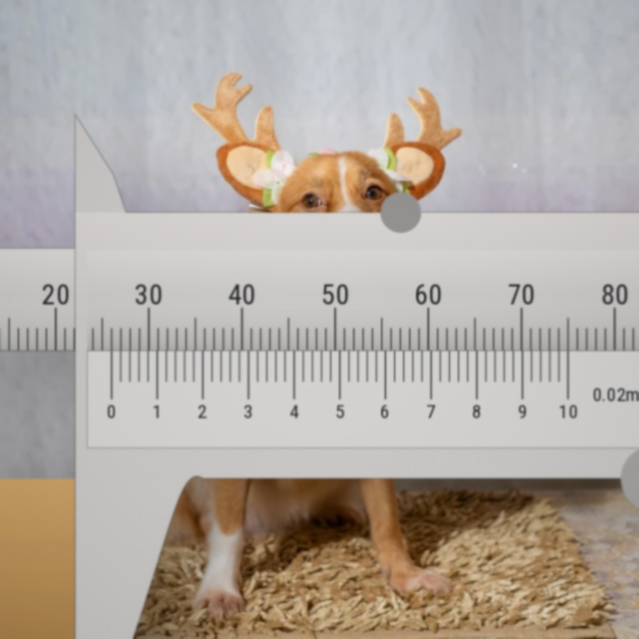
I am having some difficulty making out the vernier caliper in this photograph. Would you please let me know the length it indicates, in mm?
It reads 26.0 mm
